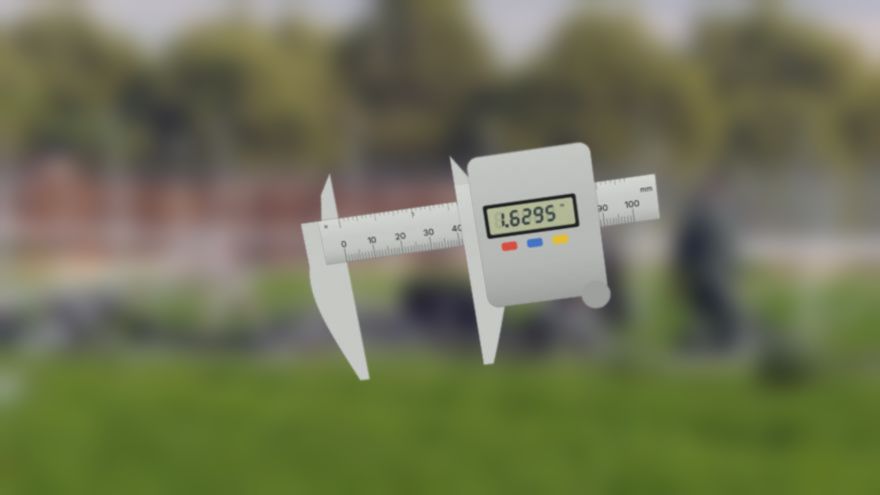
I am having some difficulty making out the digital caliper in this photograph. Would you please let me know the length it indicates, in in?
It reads 1.6295 in
